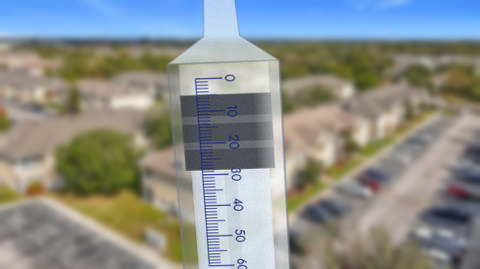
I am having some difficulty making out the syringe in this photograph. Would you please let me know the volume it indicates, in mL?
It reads 5 mL
